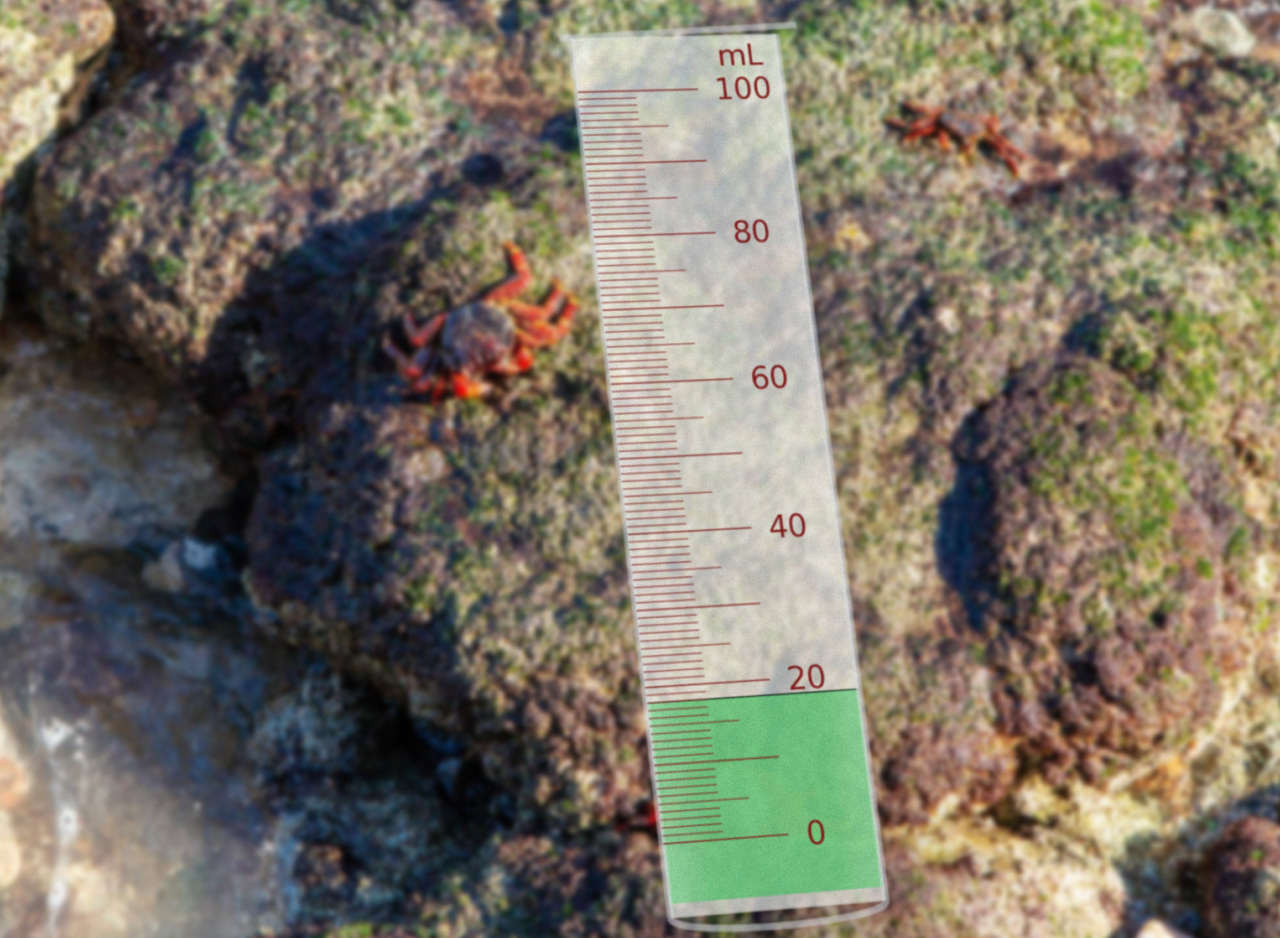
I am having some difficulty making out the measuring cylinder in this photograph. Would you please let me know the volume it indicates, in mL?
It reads 18 mL
